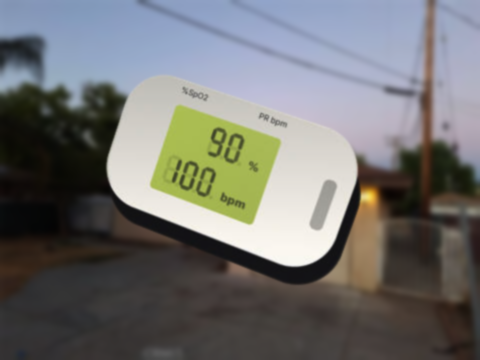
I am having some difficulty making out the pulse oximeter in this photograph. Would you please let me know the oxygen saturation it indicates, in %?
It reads 90 %
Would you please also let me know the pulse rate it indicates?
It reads 100 bpm
